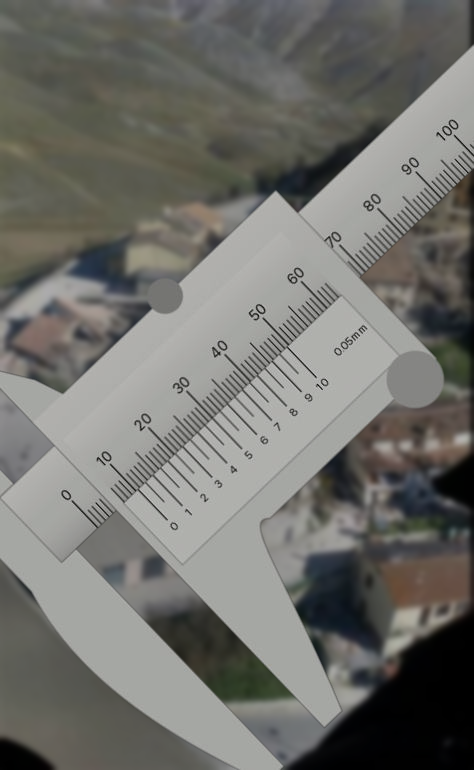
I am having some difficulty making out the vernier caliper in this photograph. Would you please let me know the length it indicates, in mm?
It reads 10.5 mm
